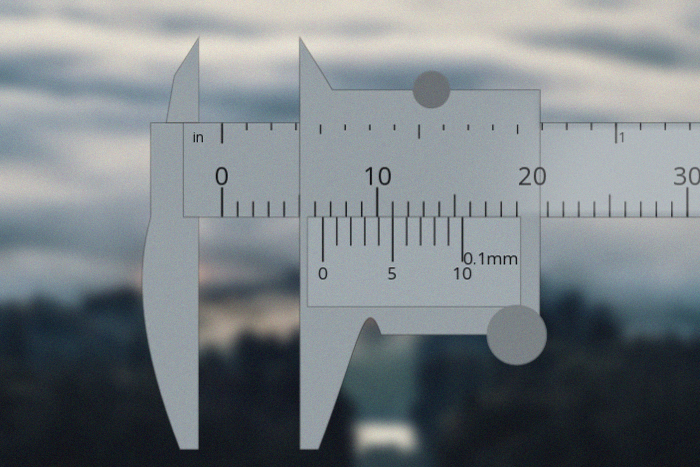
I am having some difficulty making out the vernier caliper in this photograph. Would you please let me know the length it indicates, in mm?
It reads 6.5 mm
